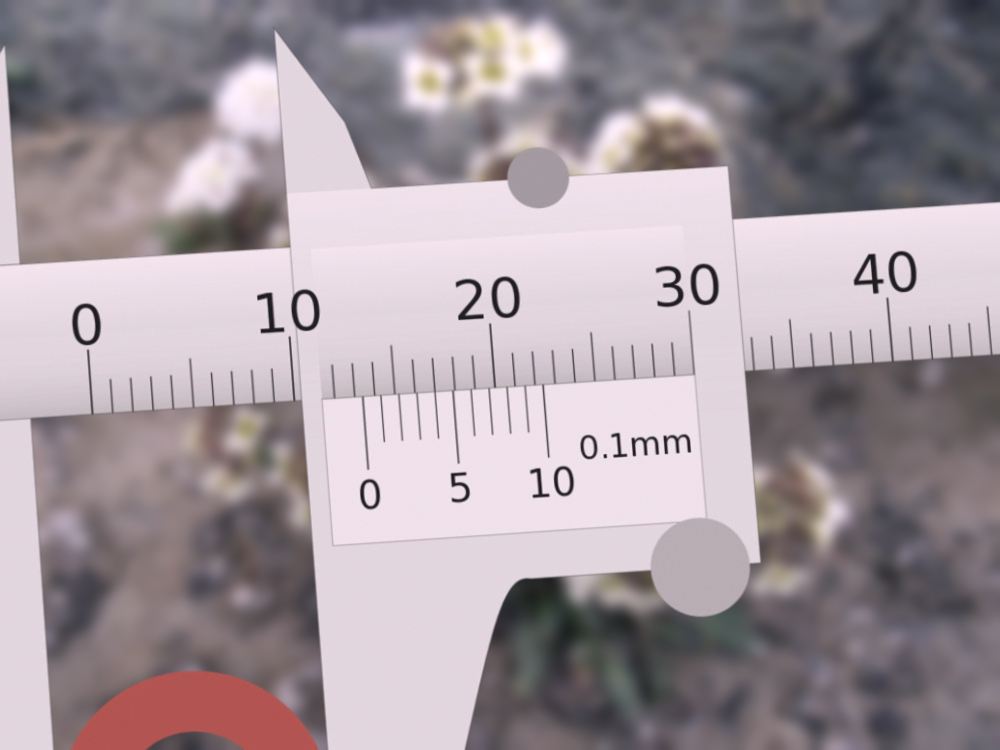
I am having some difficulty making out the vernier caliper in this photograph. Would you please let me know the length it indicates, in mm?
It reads 13.4 mm
